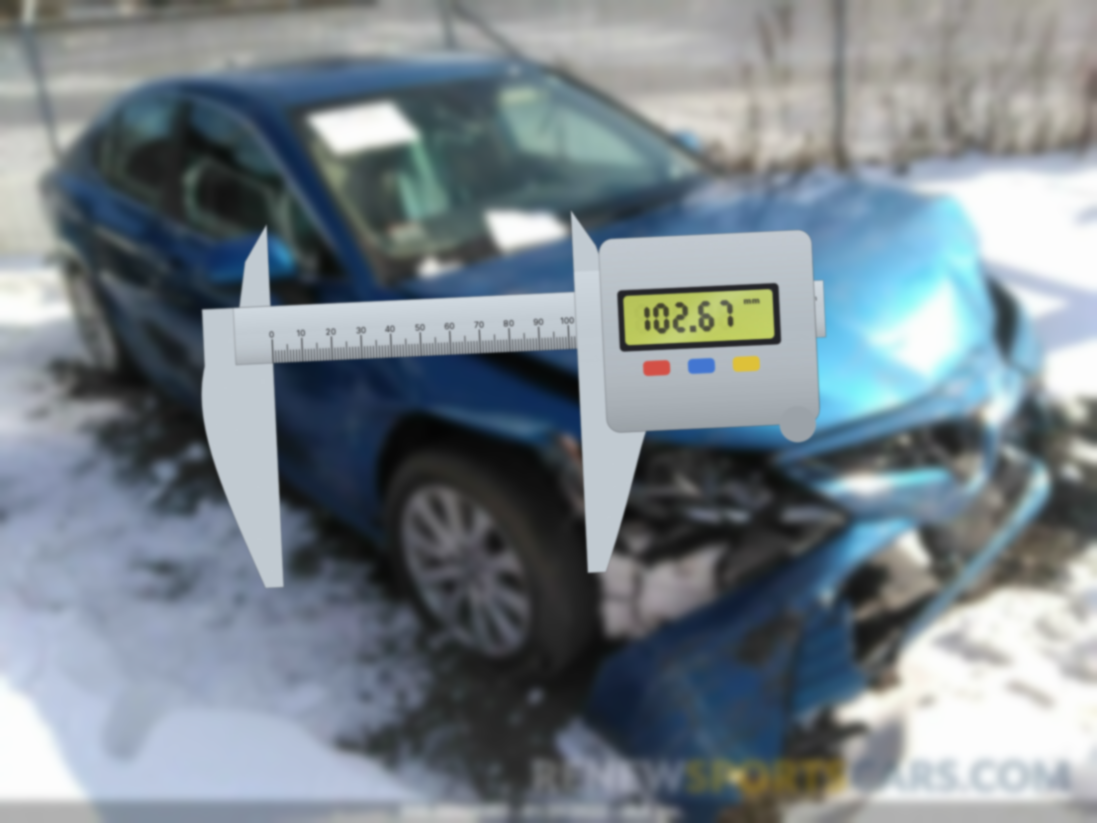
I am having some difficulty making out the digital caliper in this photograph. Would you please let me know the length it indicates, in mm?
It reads 102.67 mm
